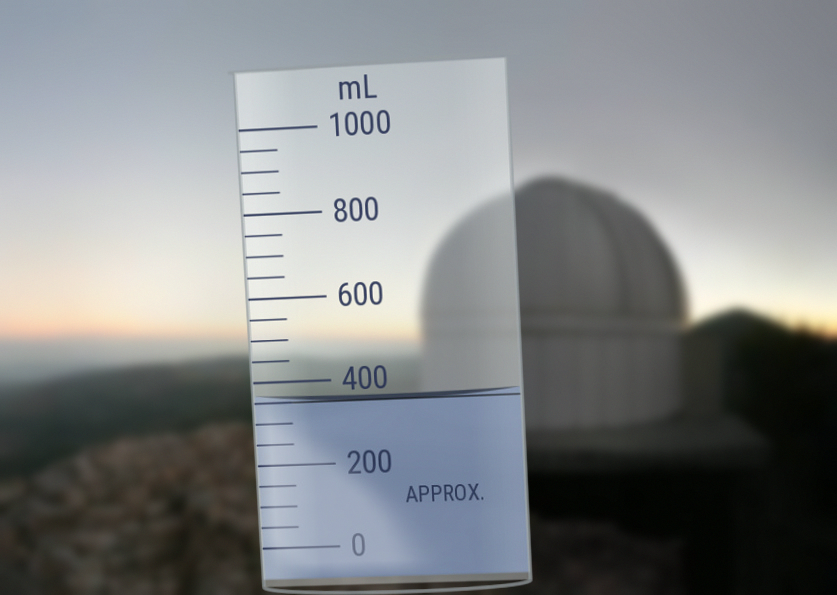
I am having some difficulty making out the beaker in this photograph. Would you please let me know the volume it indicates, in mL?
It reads 350 mL
